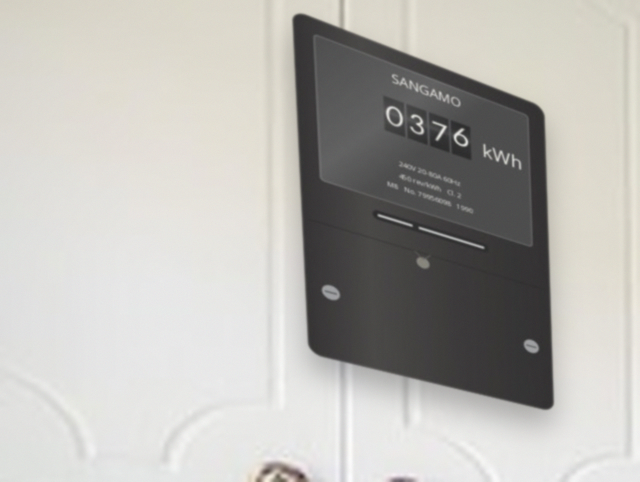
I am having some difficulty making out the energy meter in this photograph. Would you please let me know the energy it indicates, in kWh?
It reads 376 kWh
